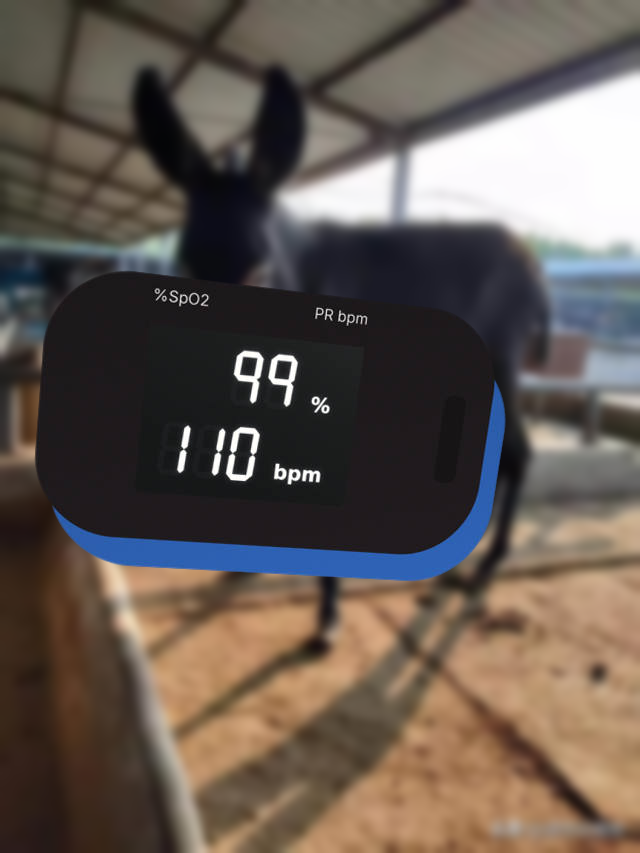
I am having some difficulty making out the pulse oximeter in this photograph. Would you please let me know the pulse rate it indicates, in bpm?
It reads 110 bpm
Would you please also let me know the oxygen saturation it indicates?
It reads 99 %
